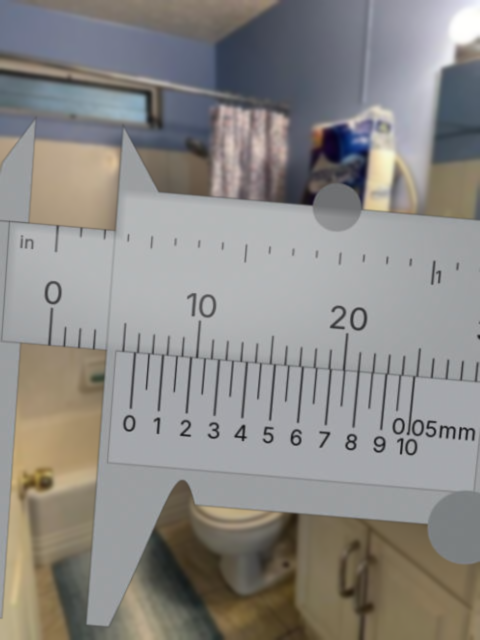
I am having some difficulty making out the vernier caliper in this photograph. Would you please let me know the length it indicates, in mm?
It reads 5.8 mm
